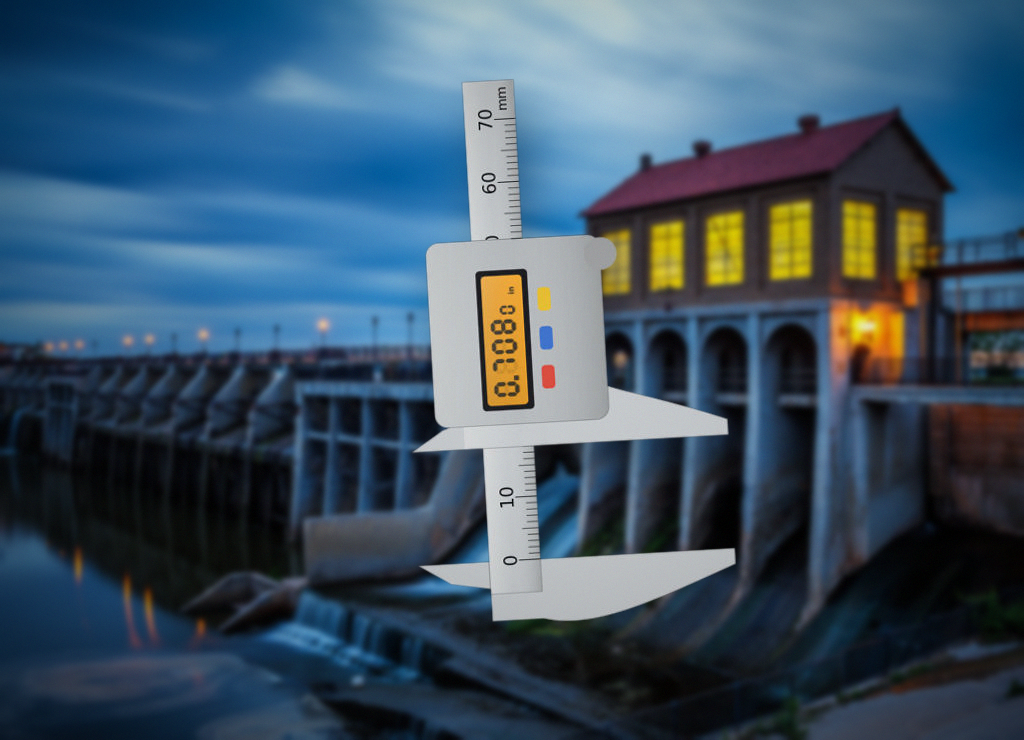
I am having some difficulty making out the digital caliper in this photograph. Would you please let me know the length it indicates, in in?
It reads 0.7080 in
